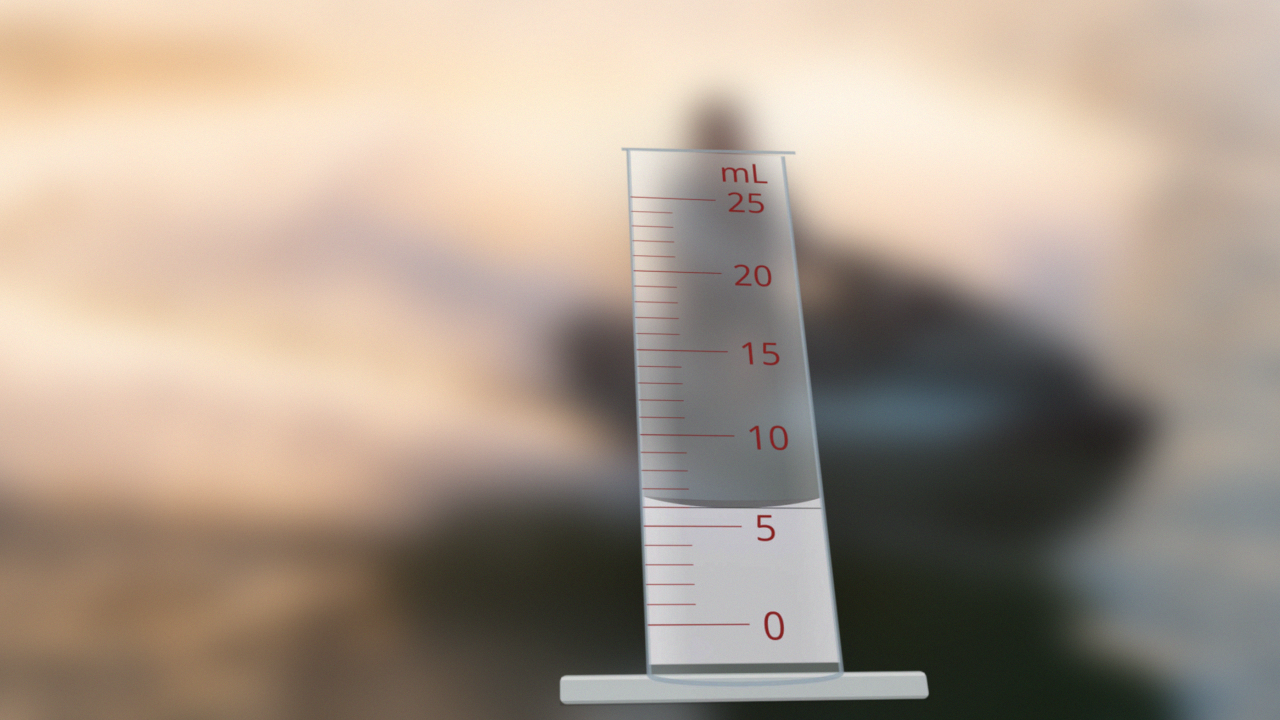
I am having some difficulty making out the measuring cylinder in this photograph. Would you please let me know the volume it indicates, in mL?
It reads 6 mL
